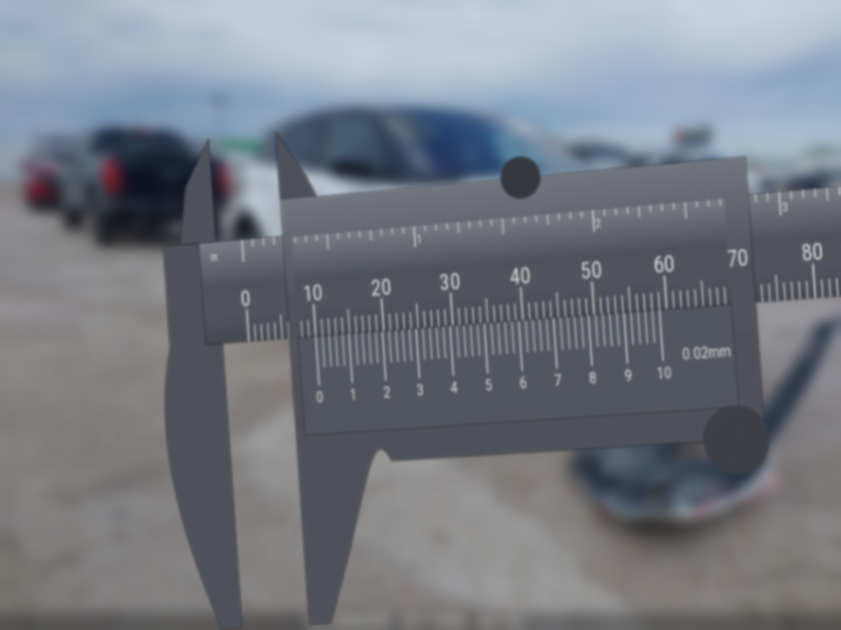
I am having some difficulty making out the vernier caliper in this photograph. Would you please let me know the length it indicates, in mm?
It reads 10.0 mm
